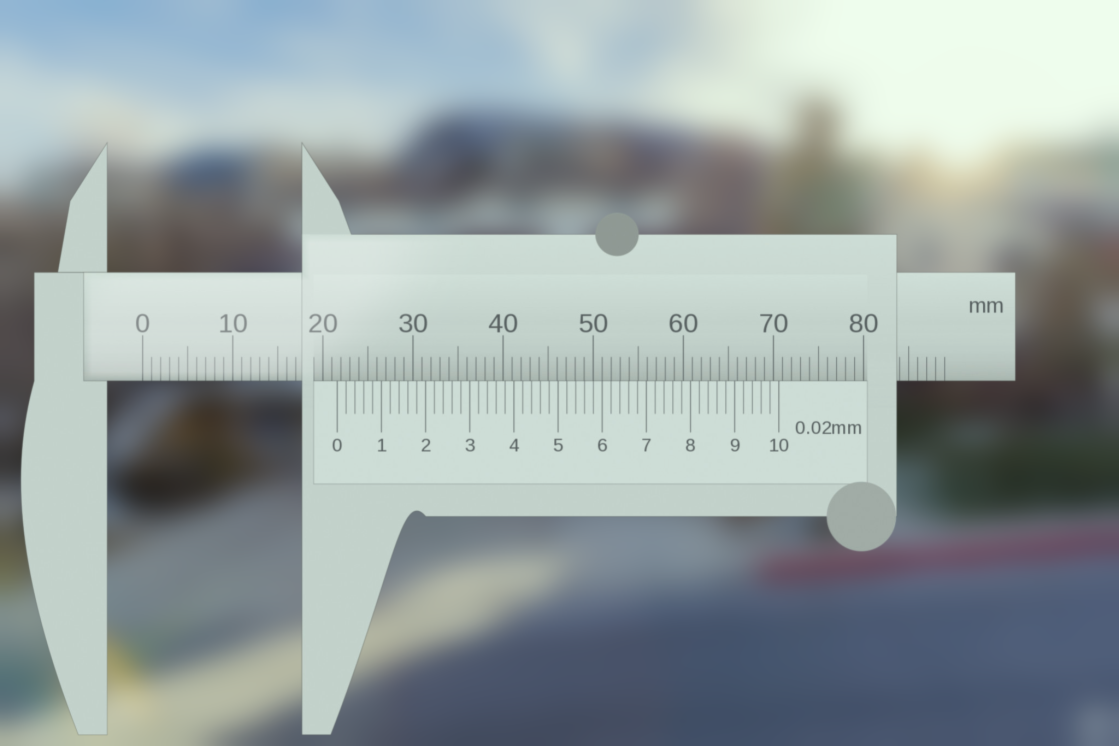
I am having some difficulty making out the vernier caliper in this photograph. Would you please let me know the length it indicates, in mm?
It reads 21.6 mm
